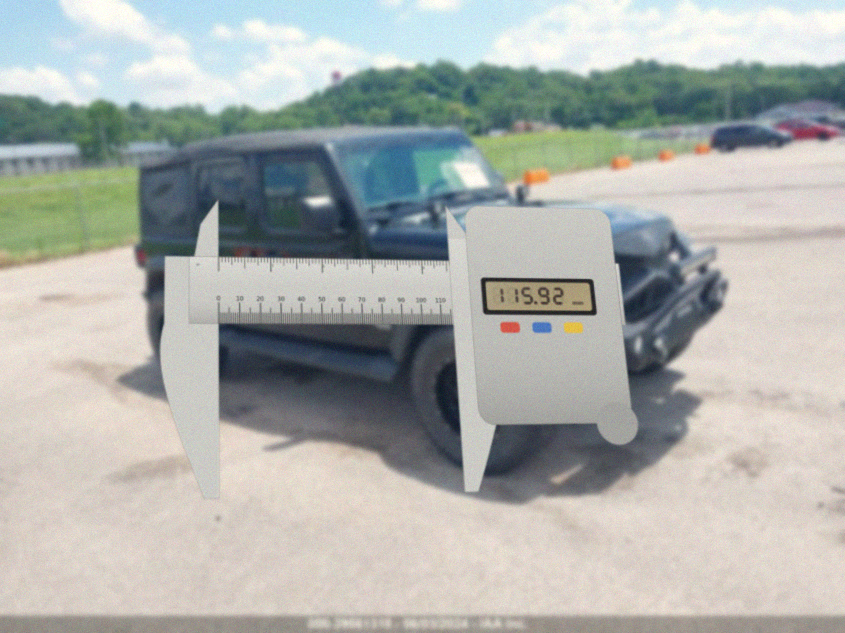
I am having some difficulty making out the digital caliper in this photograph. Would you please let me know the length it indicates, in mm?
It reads 115.92 mm
